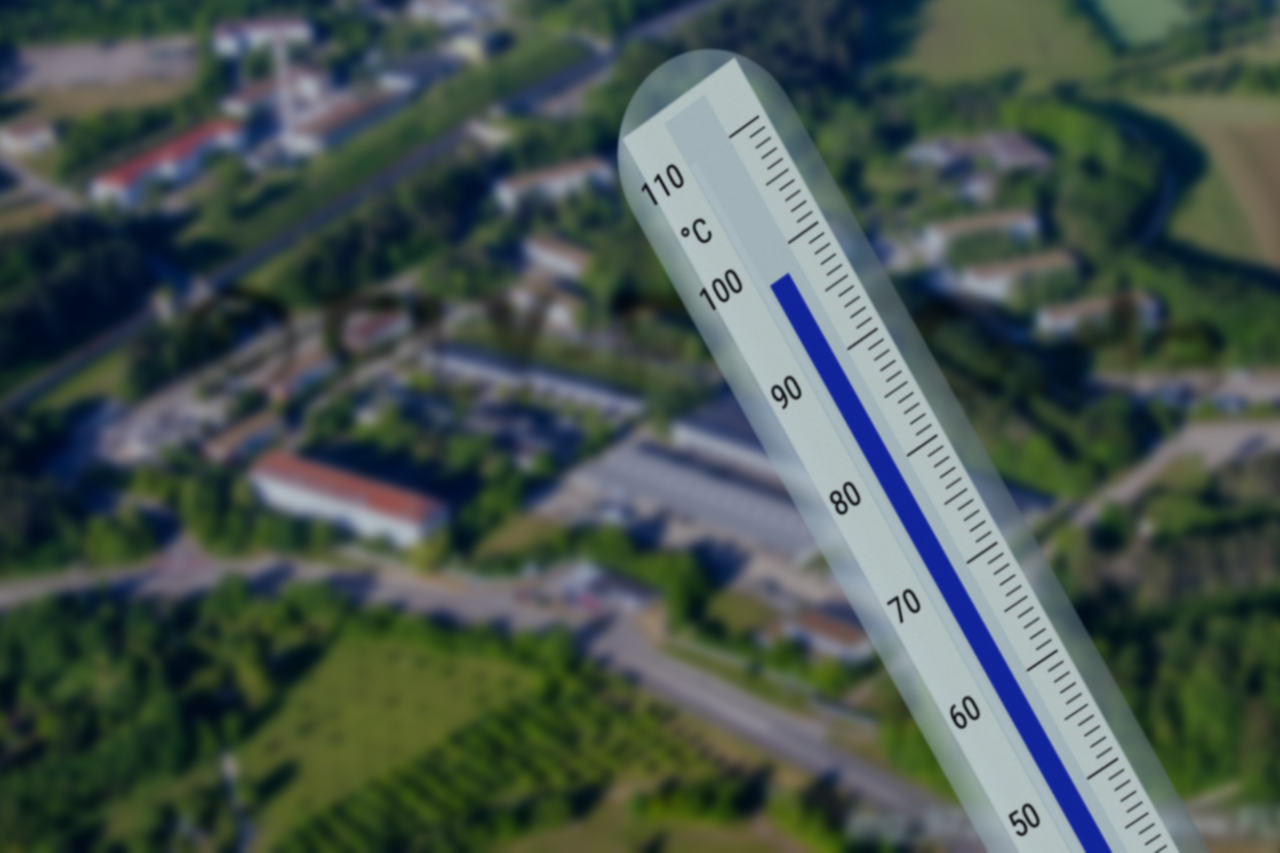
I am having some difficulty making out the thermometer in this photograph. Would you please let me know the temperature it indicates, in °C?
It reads 98 °C
